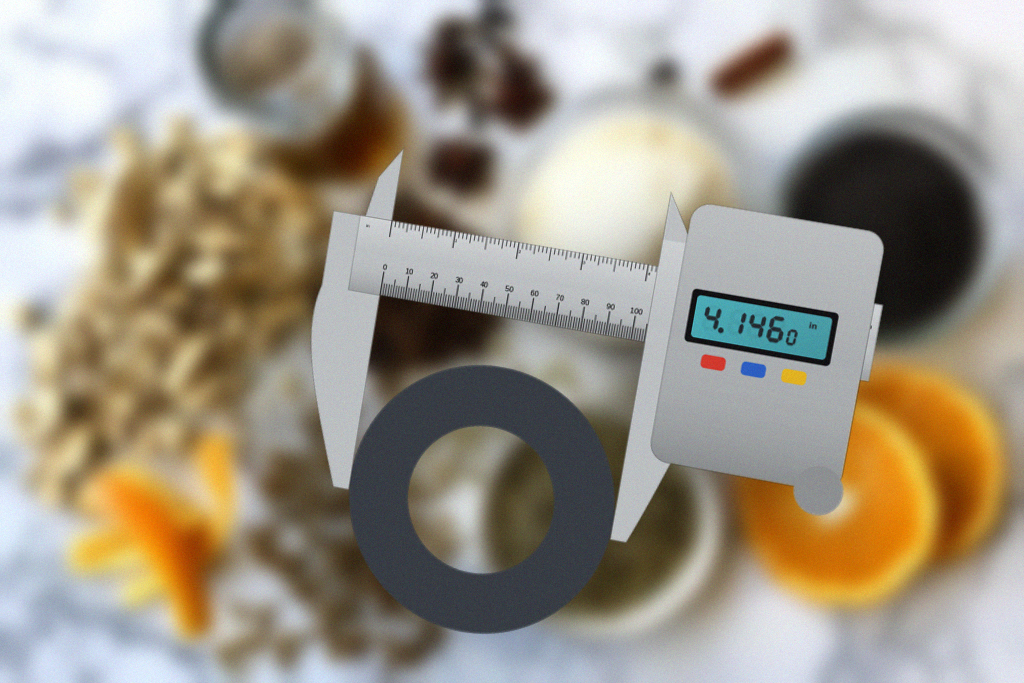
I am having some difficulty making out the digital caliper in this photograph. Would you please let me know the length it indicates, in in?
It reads 4.1460 in
